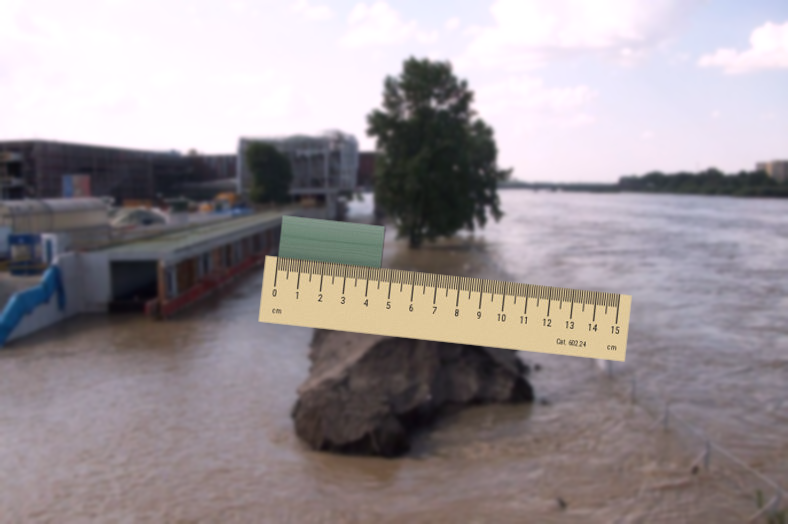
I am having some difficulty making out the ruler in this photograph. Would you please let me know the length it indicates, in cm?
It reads 4.5 cm
